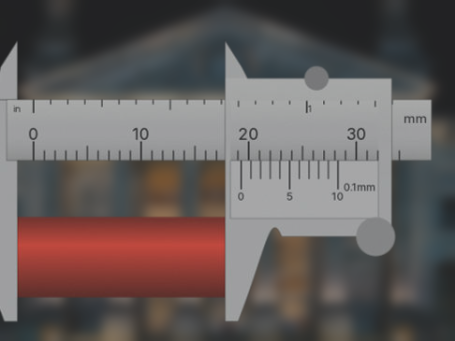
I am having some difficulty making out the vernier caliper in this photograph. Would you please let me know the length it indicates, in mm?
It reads 19.3 mm
